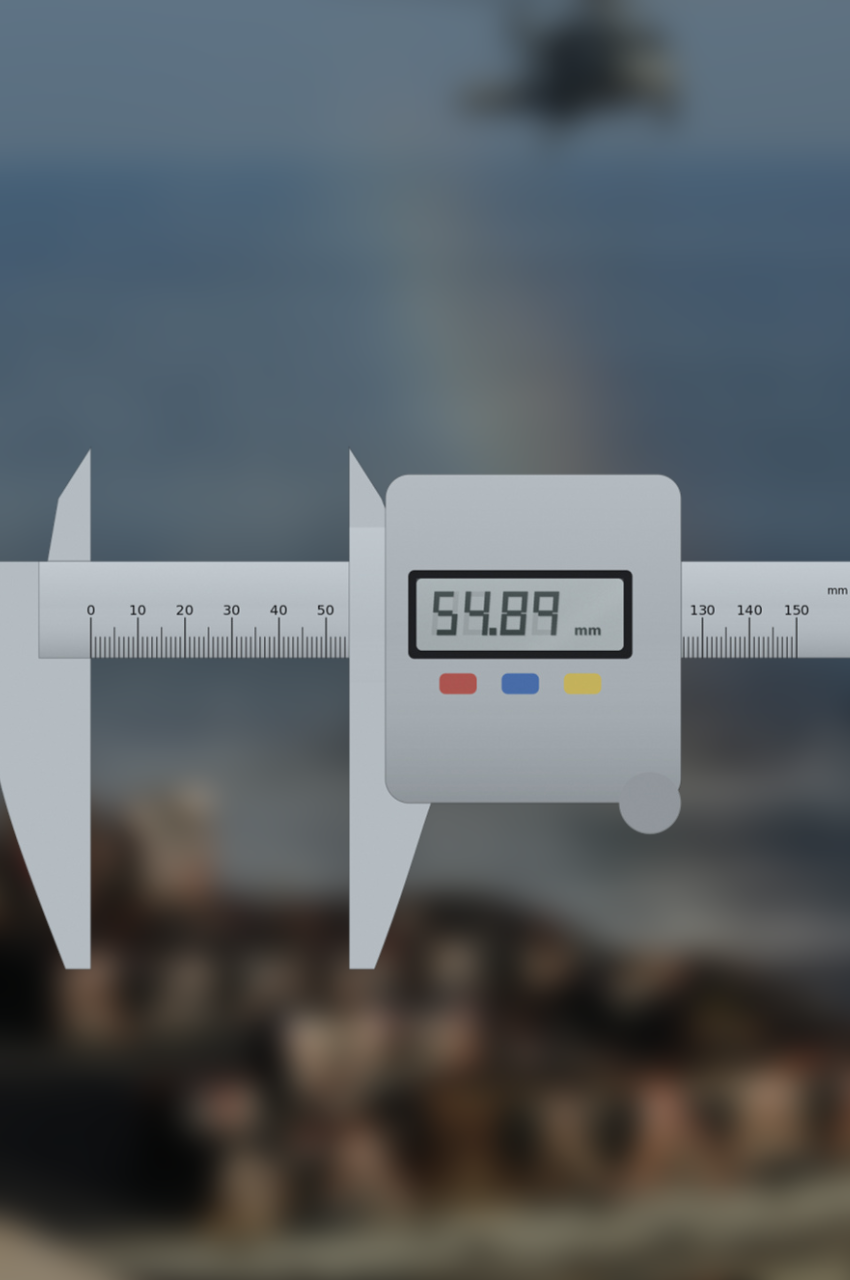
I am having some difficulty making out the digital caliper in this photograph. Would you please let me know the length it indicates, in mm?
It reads 54.89 mm
